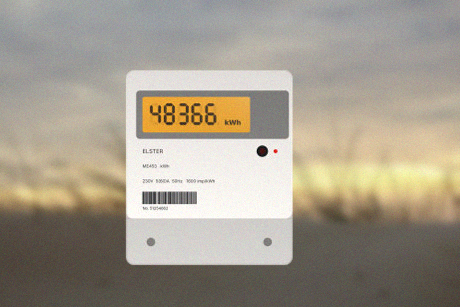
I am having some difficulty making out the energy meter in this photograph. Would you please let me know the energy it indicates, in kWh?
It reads 48366 kWh
